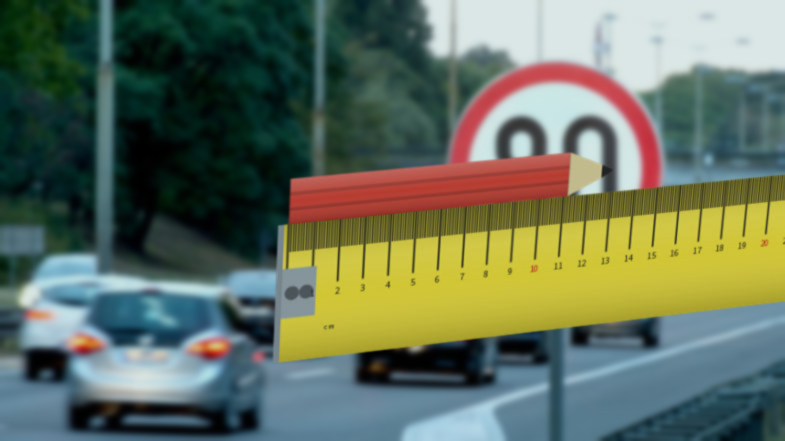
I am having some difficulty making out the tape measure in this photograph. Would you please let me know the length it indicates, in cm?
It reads 13 cm
